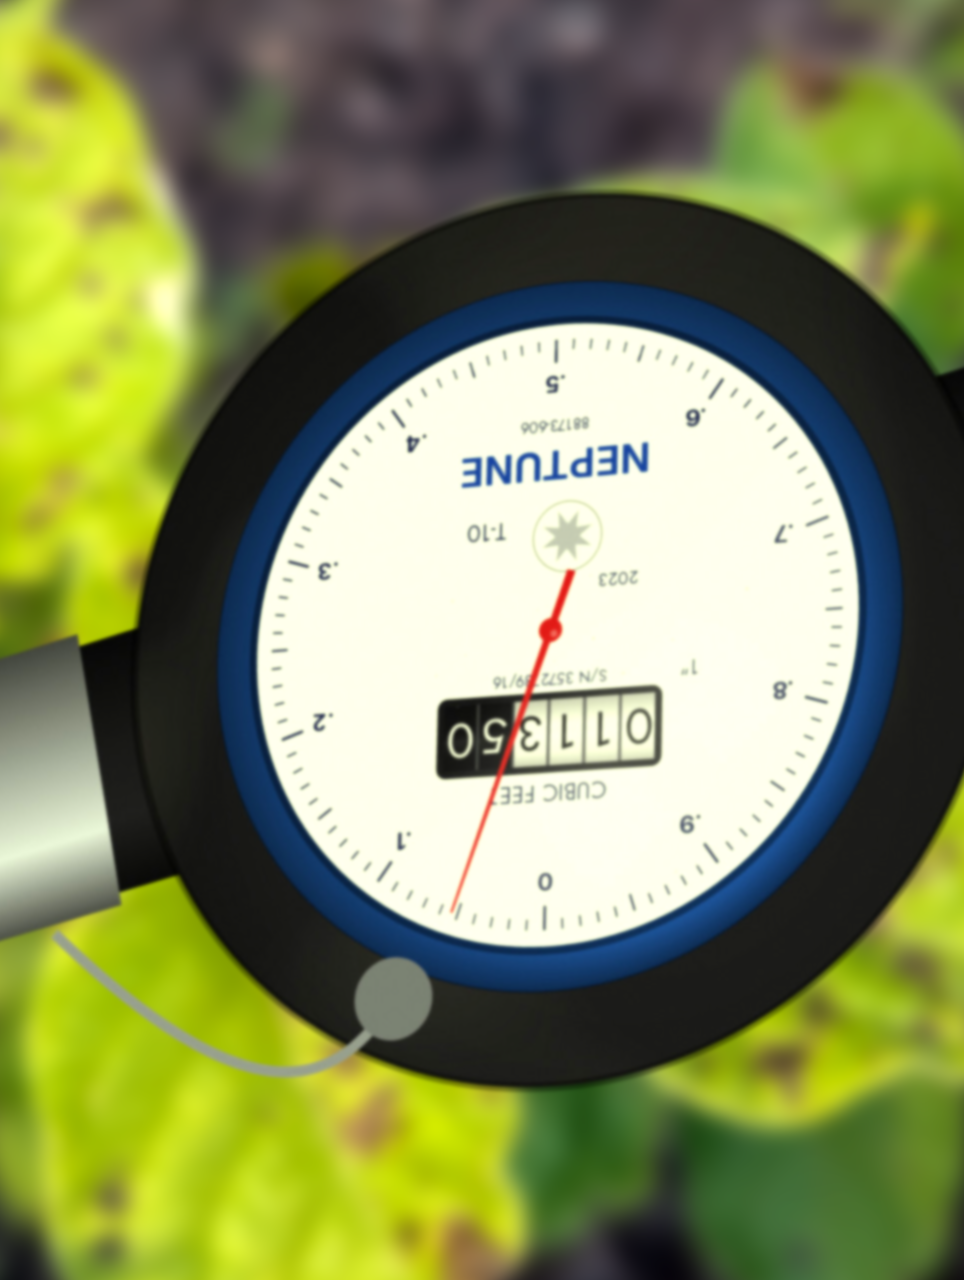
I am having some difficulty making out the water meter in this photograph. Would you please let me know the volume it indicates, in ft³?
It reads 11350.05 ft³
